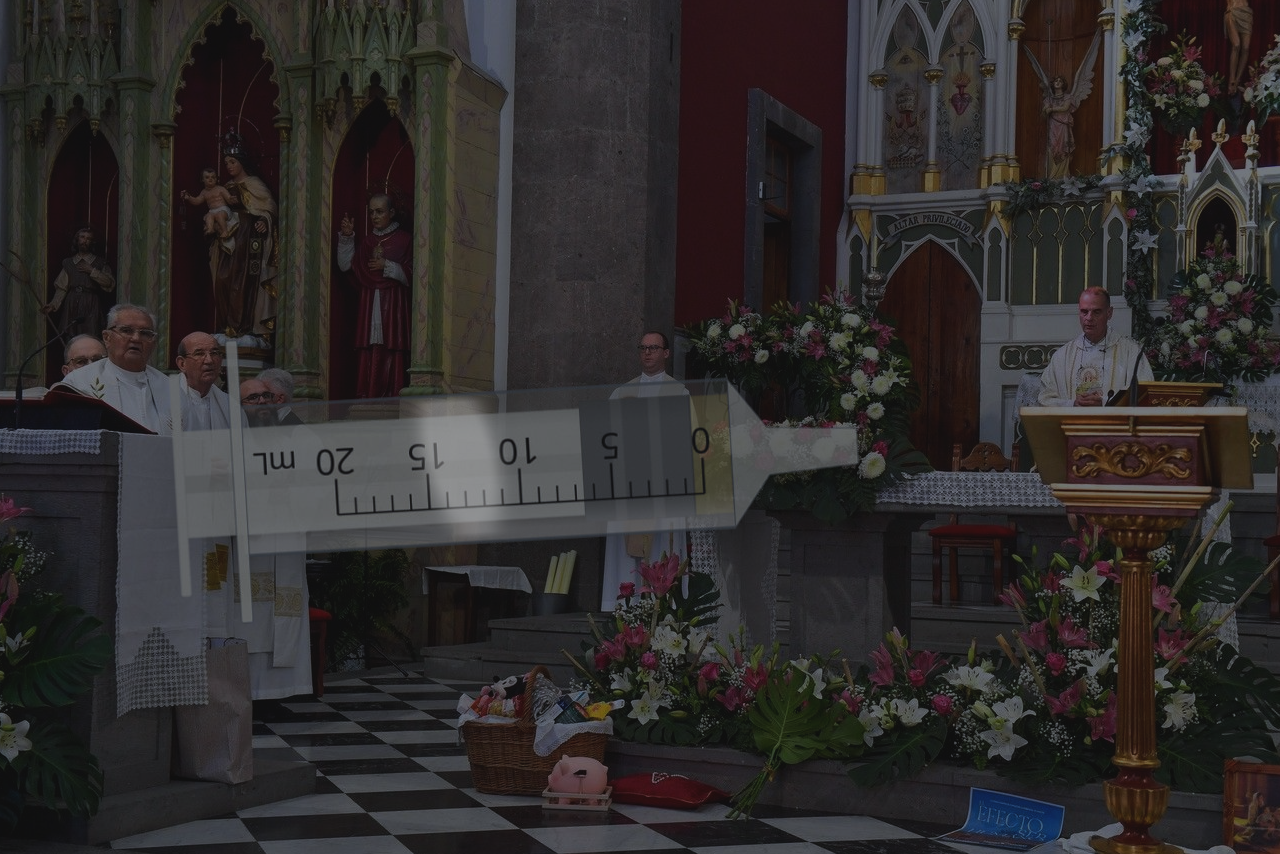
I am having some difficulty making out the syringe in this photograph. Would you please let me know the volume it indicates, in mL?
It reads 0.5 mL
